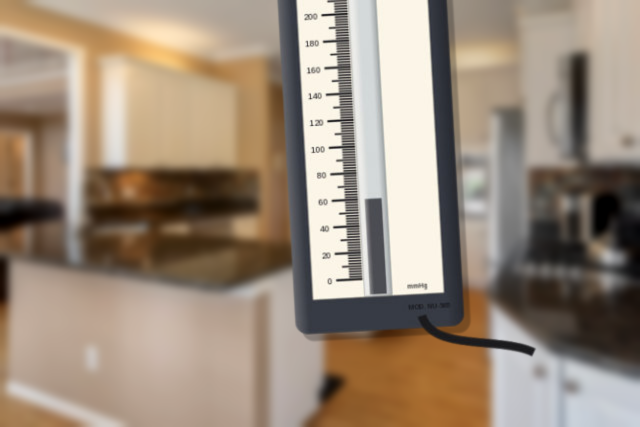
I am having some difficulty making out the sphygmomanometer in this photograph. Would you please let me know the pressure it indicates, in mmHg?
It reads 60 mmHg
